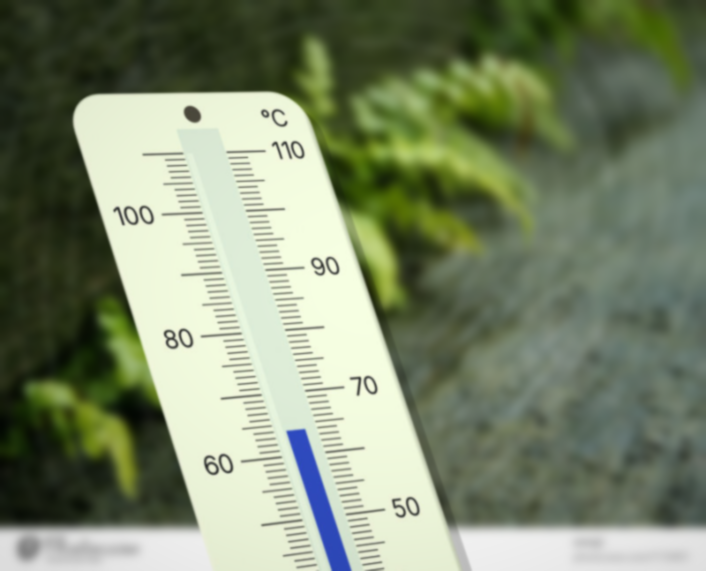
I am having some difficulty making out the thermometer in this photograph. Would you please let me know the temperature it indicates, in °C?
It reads 64 °C
